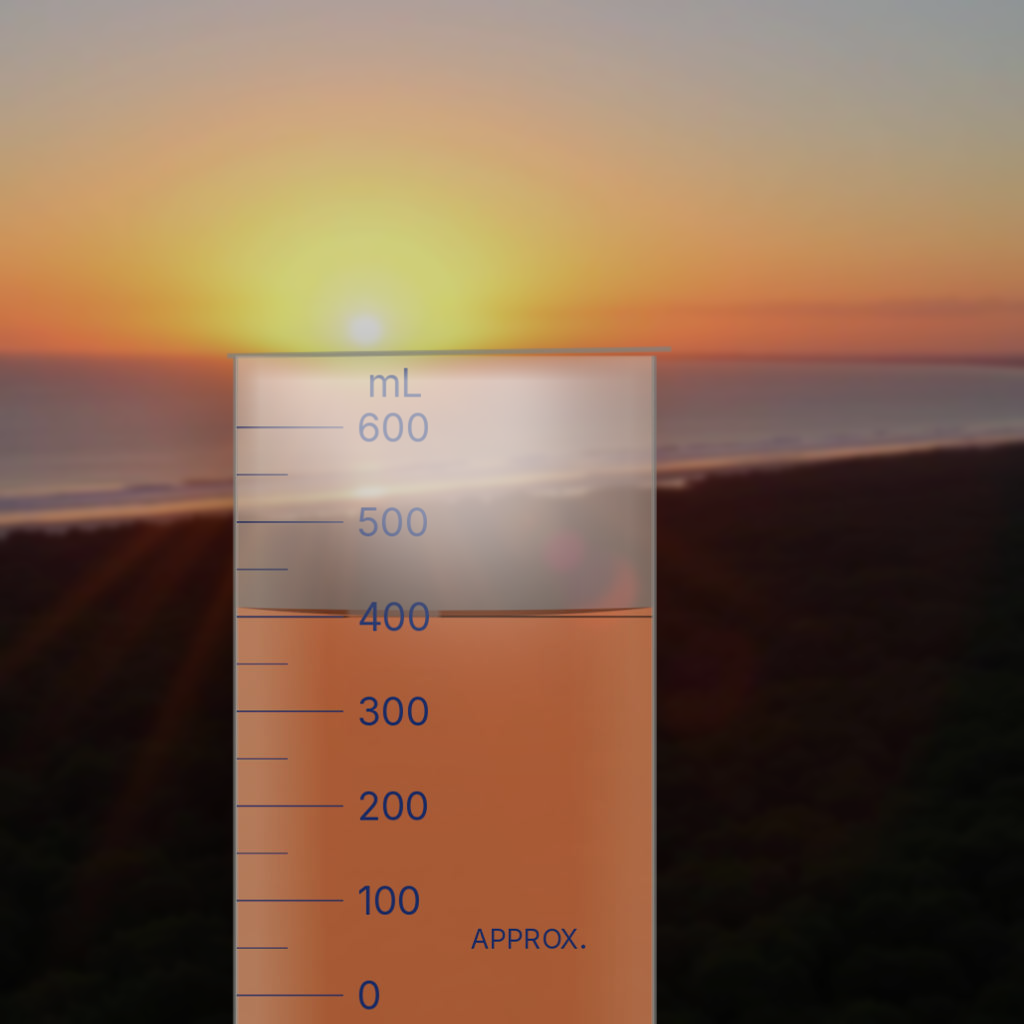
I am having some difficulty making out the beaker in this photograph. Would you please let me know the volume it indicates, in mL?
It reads 400 mL
